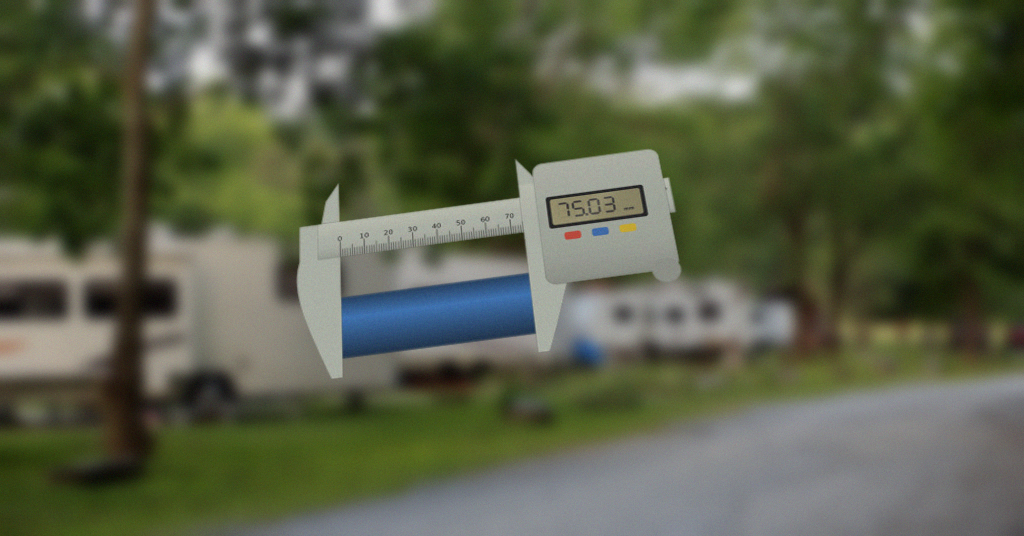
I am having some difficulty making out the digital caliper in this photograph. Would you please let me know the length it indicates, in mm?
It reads 75.03 mm
